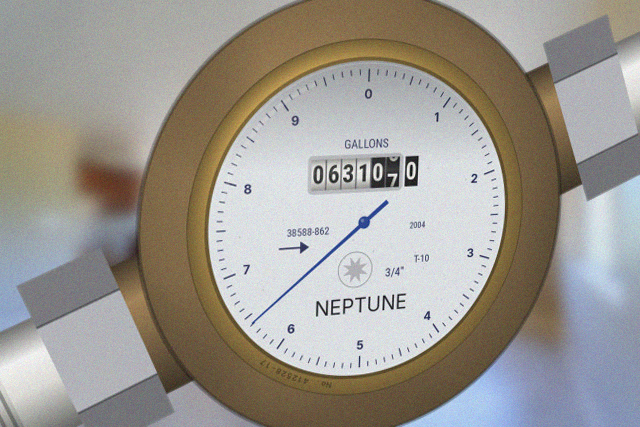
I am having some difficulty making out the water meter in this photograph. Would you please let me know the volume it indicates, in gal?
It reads 631066.4 gal
